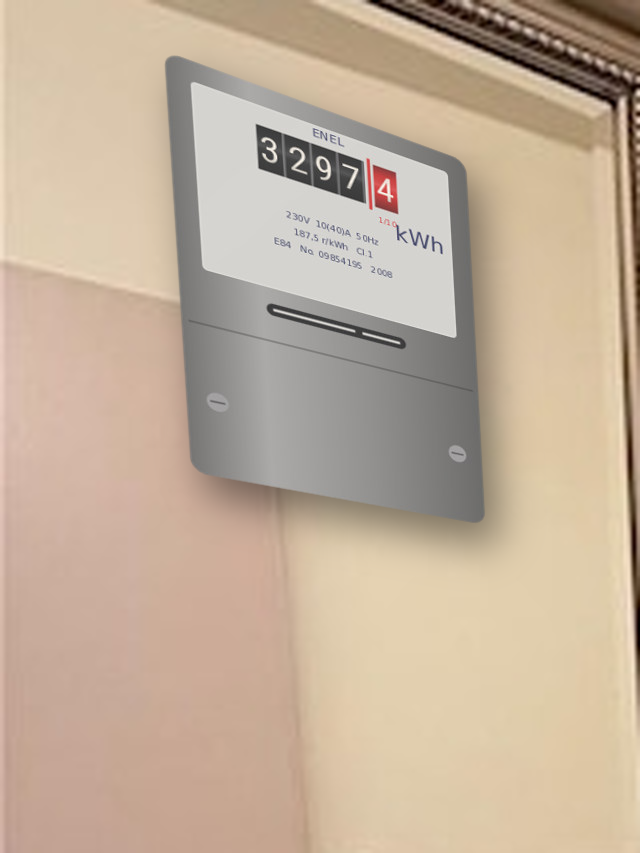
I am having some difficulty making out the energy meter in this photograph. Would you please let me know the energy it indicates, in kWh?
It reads 3297.4 kWh
